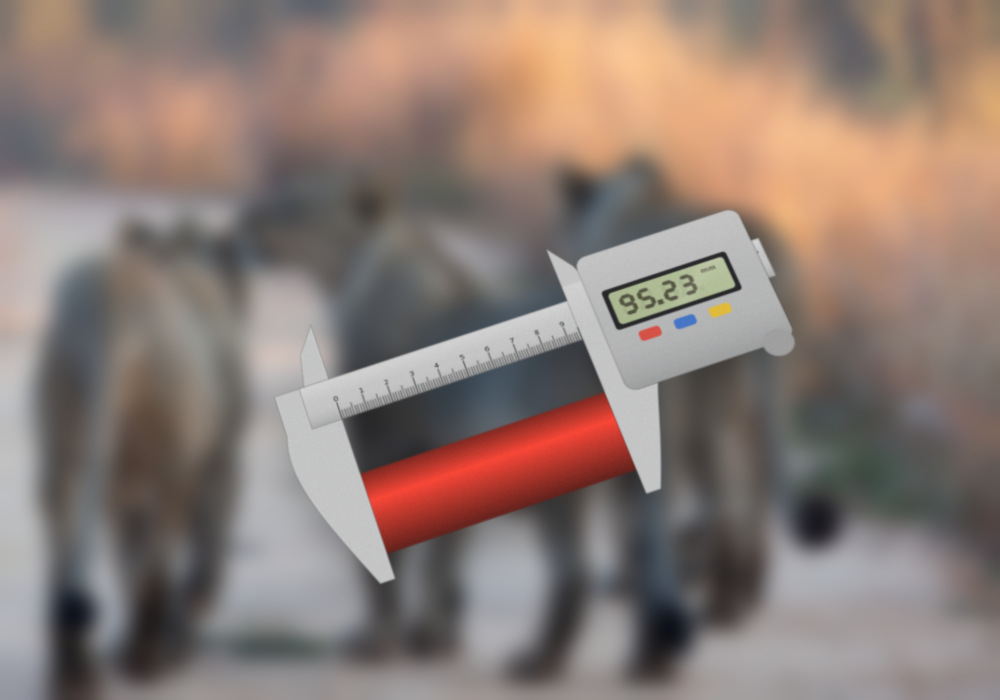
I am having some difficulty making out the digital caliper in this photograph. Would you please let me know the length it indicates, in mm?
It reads 95.23 mm
